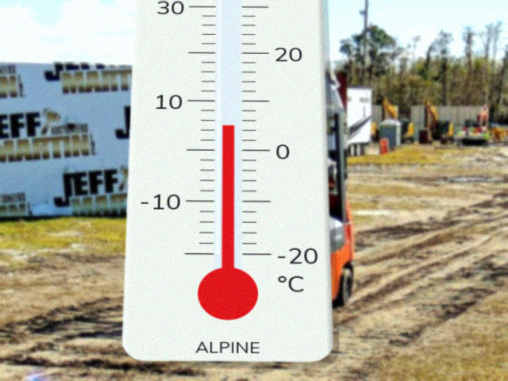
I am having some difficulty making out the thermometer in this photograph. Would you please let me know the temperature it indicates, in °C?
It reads 5 °C
